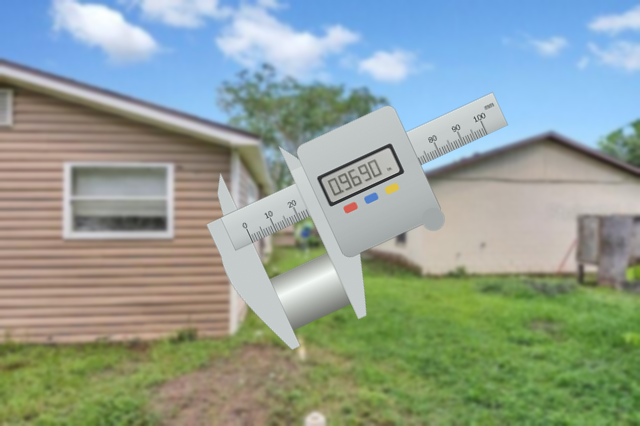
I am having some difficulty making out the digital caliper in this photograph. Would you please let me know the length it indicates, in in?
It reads 0.9690 in
